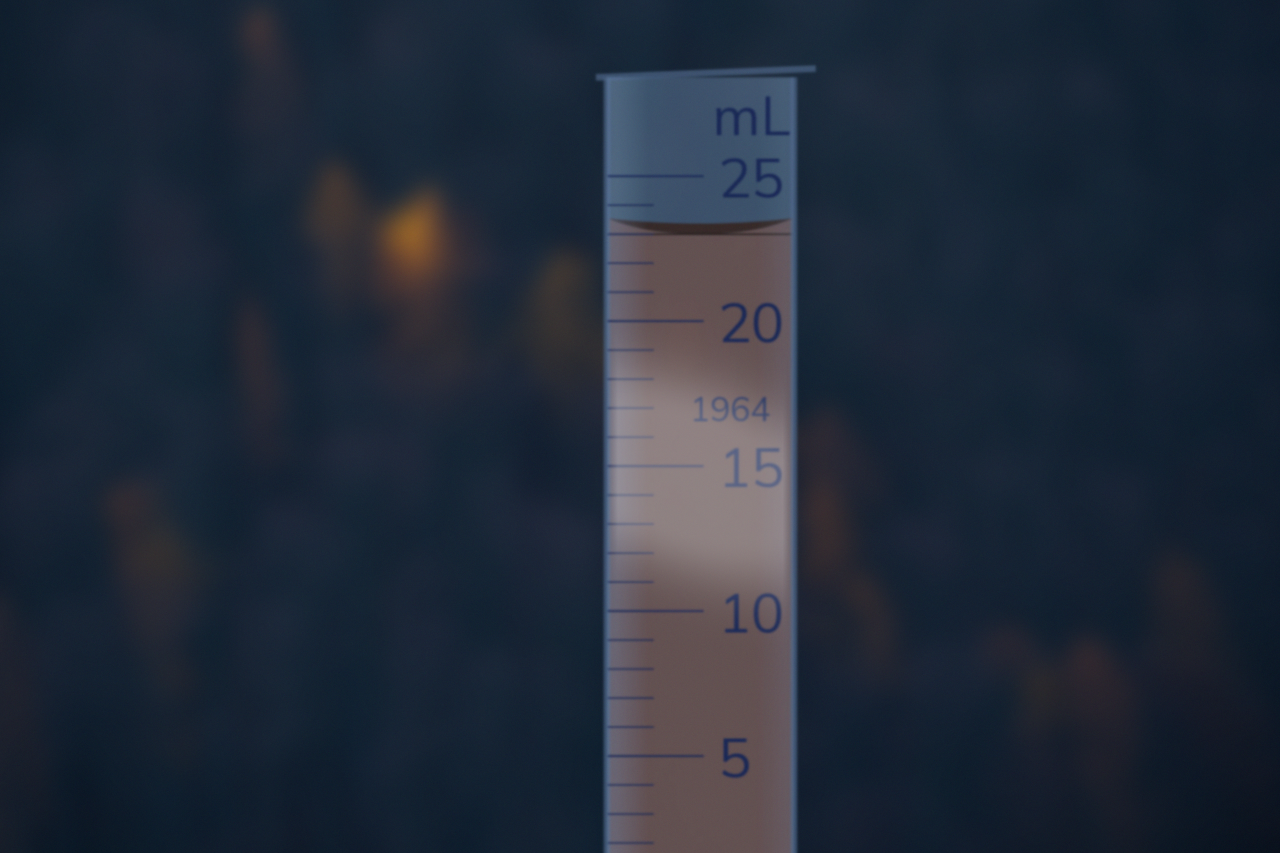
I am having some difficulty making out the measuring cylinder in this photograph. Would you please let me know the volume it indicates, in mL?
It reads 23 mL
